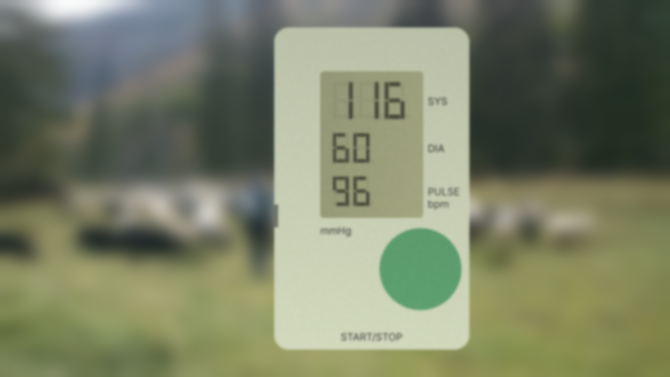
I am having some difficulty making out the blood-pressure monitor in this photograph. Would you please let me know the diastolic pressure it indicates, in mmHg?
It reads 60 mmHg
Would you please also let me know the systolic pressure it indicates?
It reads 116 mmHg
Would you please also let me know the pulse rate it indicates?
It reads 96 bpm
